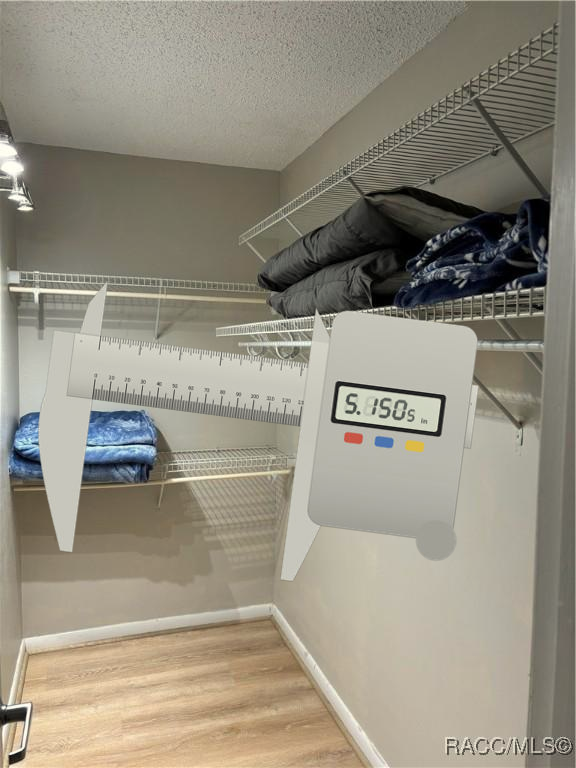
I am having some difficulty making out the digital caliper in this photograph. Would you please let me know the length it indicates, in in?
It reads 5.1505 in
